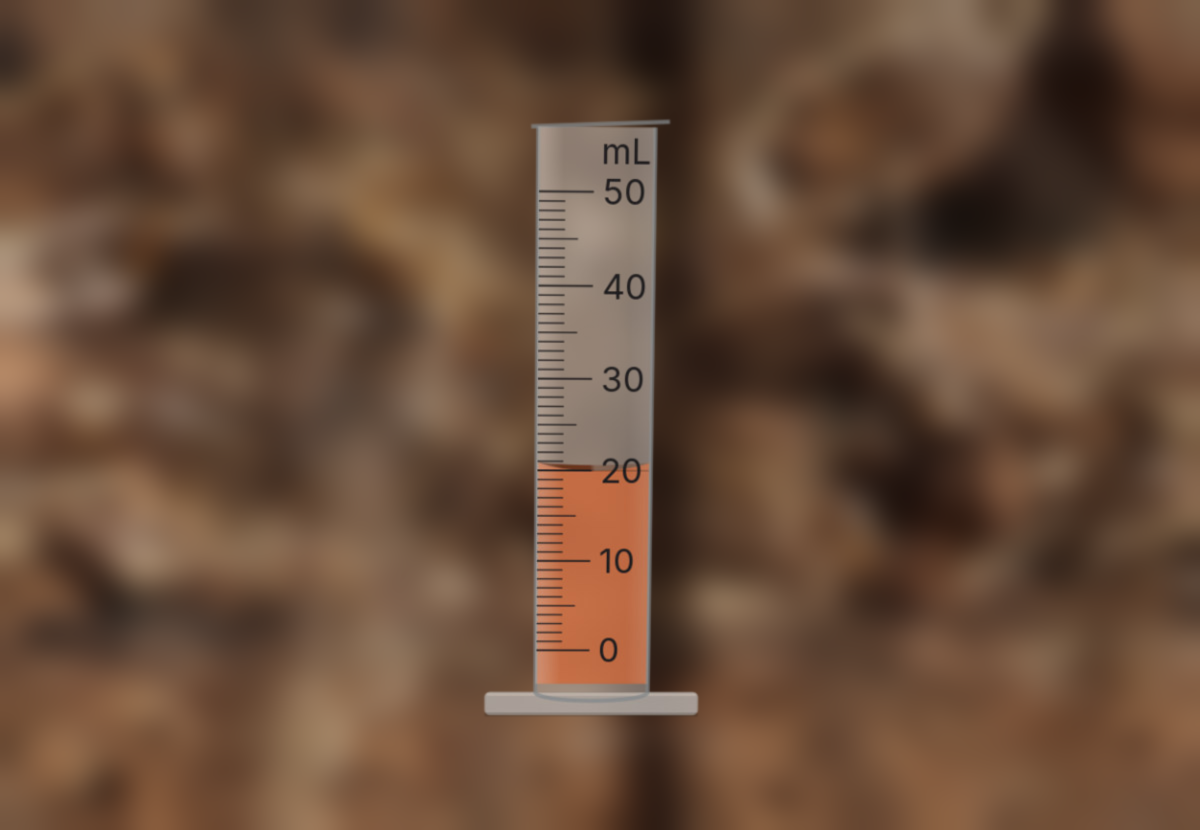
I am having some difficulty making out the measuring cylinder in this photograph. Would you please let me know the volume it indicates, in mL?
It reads 20 mL
